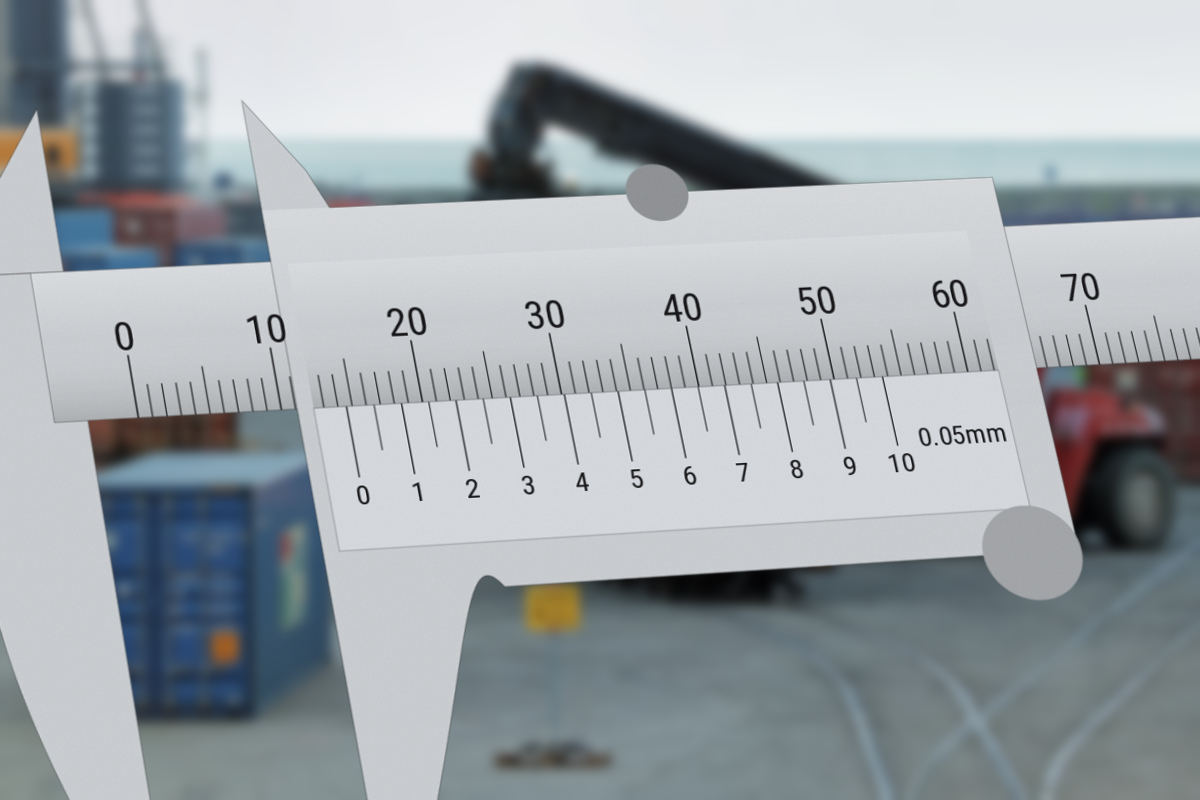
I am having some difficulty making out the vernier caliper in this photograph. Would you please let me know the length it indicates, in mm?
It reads 14.6 mm
